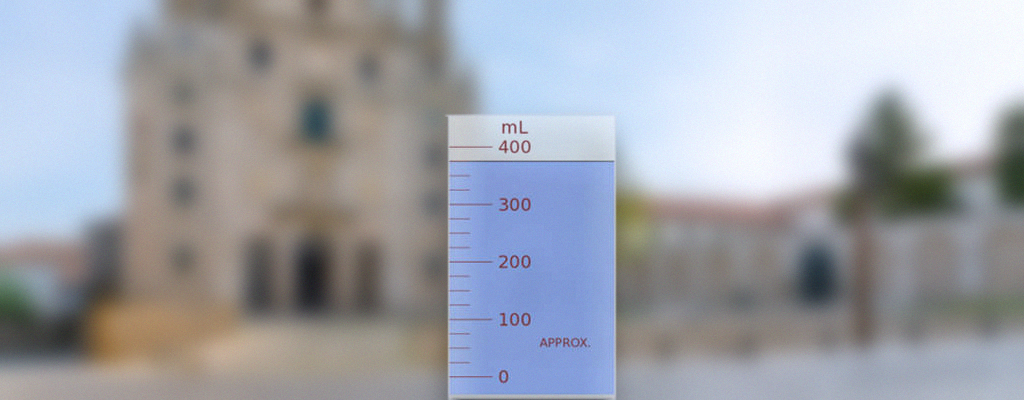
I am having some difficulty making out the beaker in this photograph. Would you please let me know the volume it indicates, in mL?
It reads 375 mL
